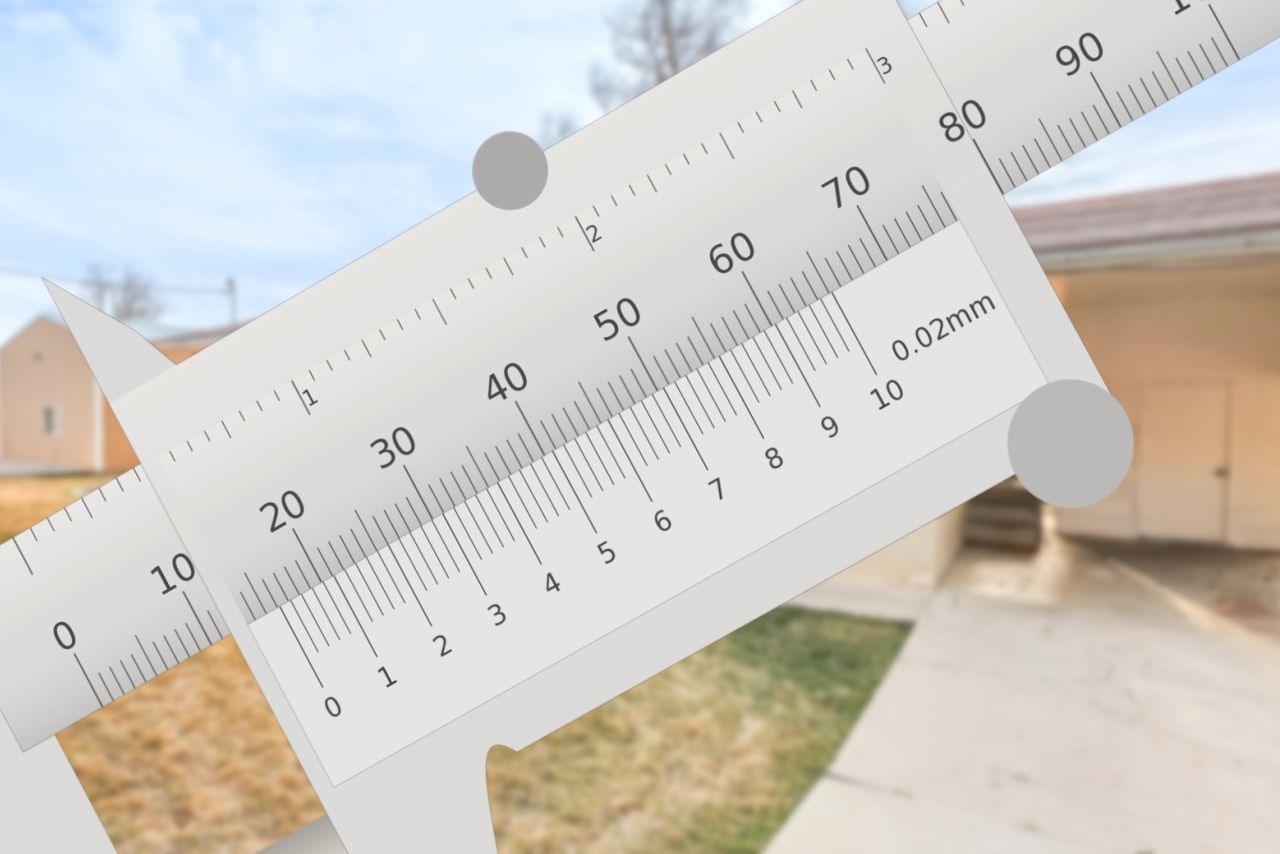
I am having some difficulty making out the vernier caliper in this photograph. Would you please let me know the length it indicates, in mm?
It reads 16.2 mm
